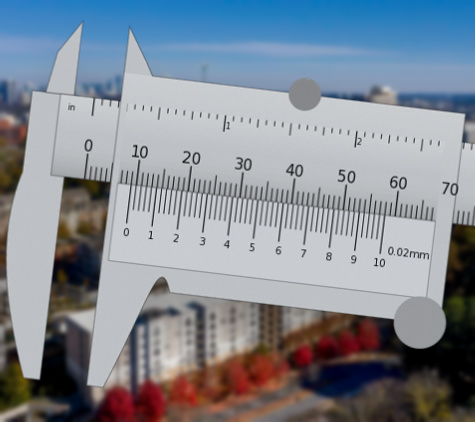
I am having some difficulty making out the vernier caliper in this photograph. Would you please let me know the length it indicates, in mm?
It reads 9.0 mm
